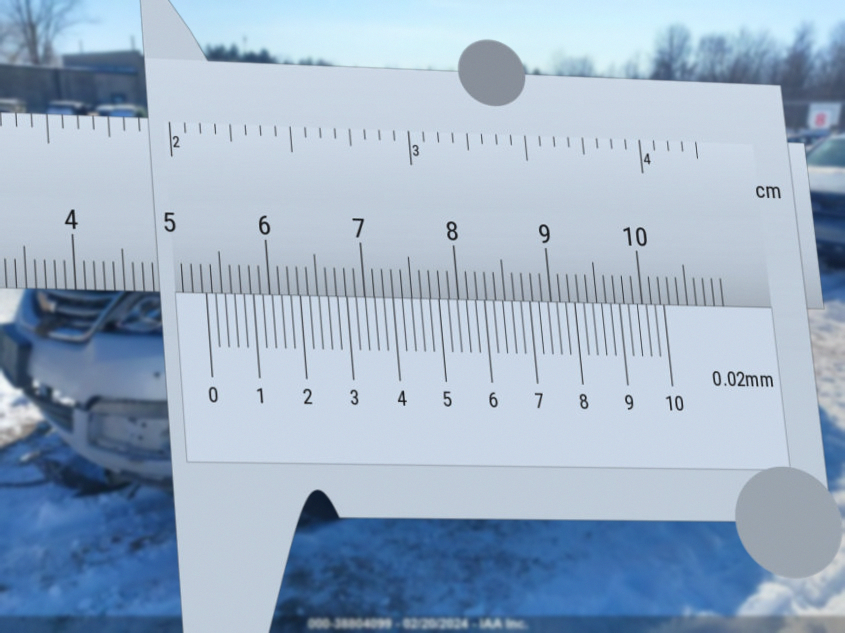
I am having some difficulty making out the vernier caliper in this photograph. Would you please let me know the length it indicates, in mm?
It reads 53.4 mm
